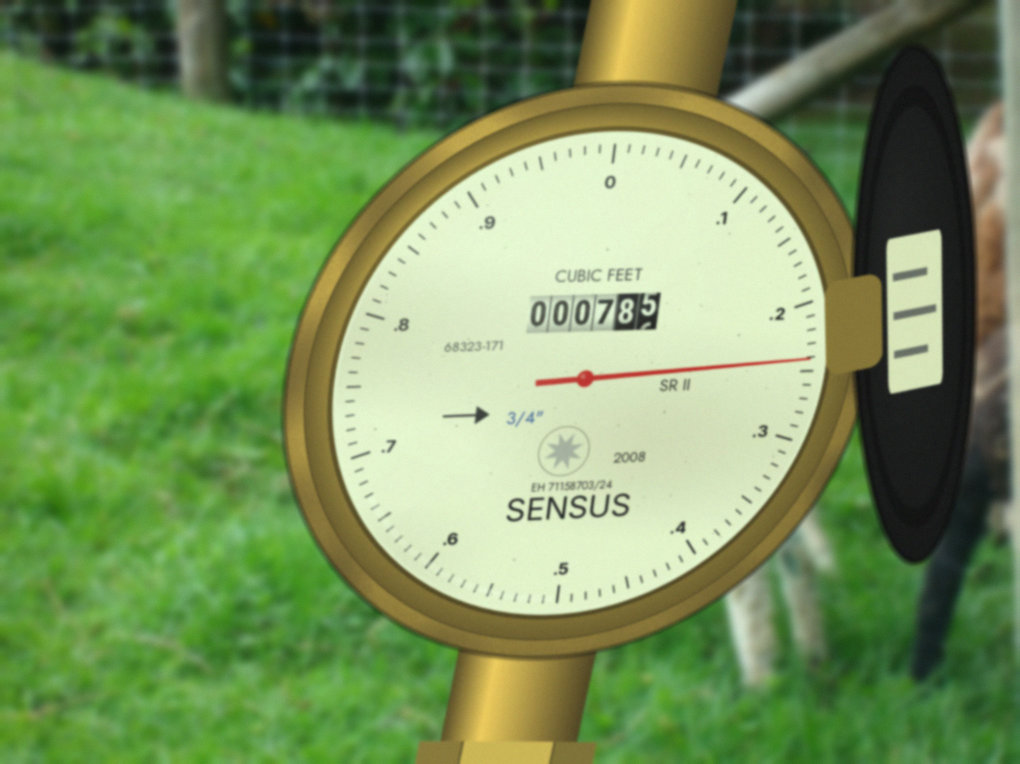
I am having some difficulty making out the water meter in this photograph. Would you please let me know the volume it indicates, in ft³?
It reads 785.24 ft³
